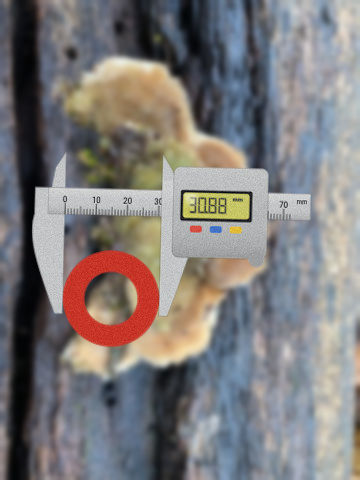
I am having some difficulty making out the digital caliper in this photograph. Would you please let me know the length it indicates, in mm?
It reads 30.88 mm
